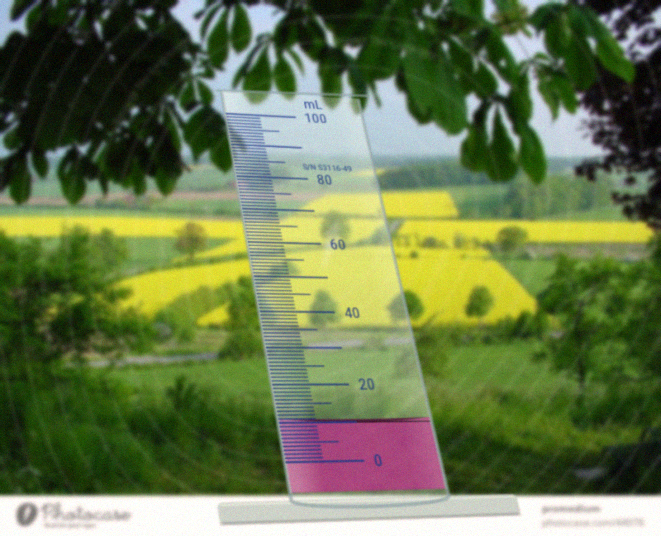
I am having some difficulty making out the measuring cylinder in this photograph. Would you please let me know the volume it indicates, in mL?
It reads 10 mL
